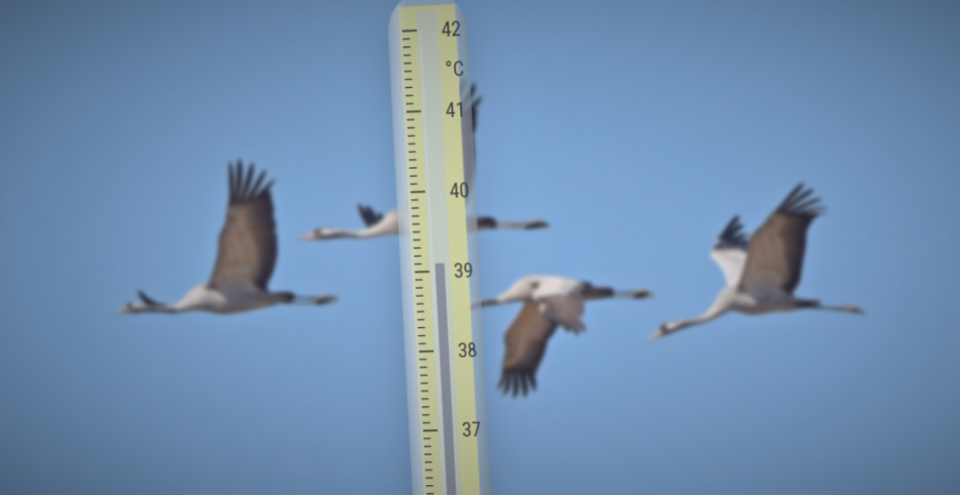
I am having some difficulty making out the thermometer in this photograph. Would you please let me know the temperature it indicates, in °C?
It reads 39.1 °C
